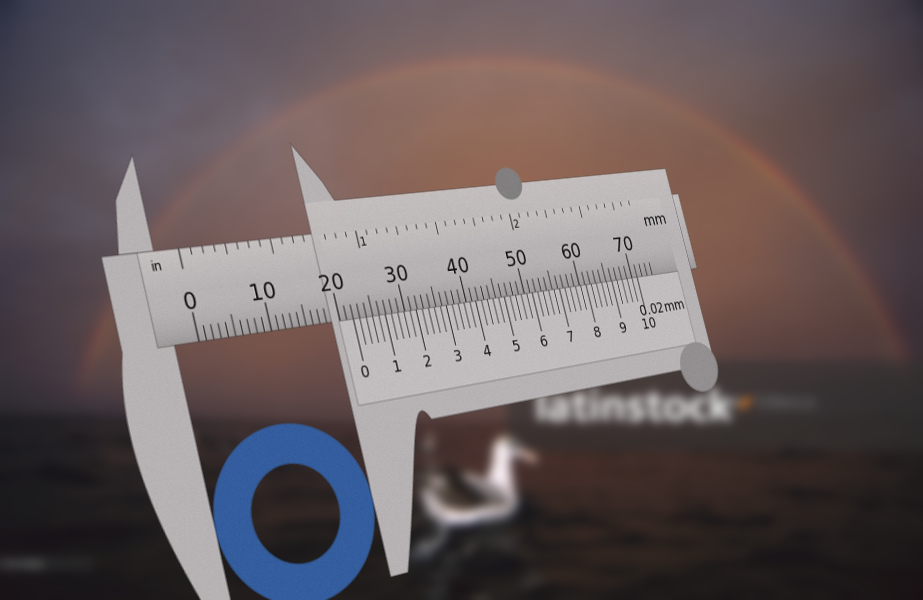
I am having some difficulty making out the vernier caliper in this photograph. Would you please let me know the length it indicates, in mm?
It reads 22.0 mm
